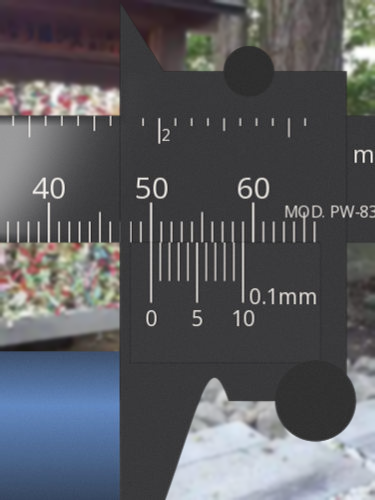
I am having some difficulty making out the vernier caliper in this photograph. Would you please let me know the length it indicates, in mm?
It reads 50.0 mm
